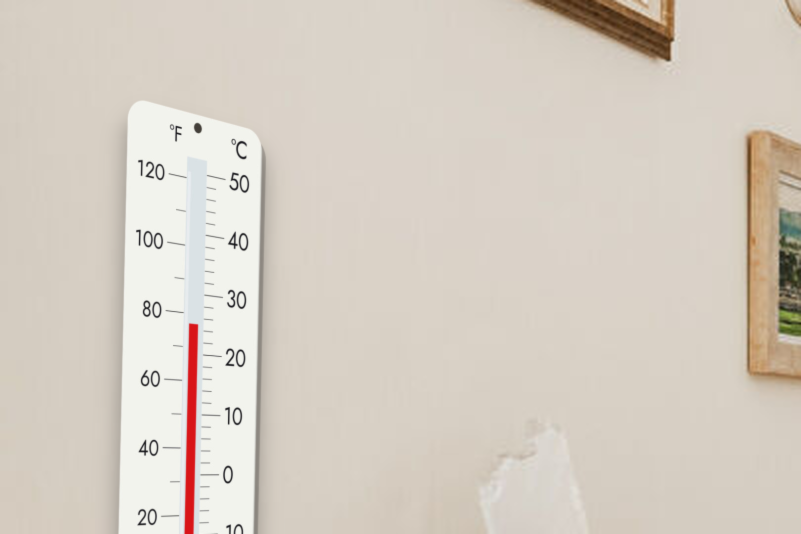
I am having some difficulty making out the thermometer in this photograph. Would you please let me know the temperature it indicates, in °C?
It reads 25 °C
